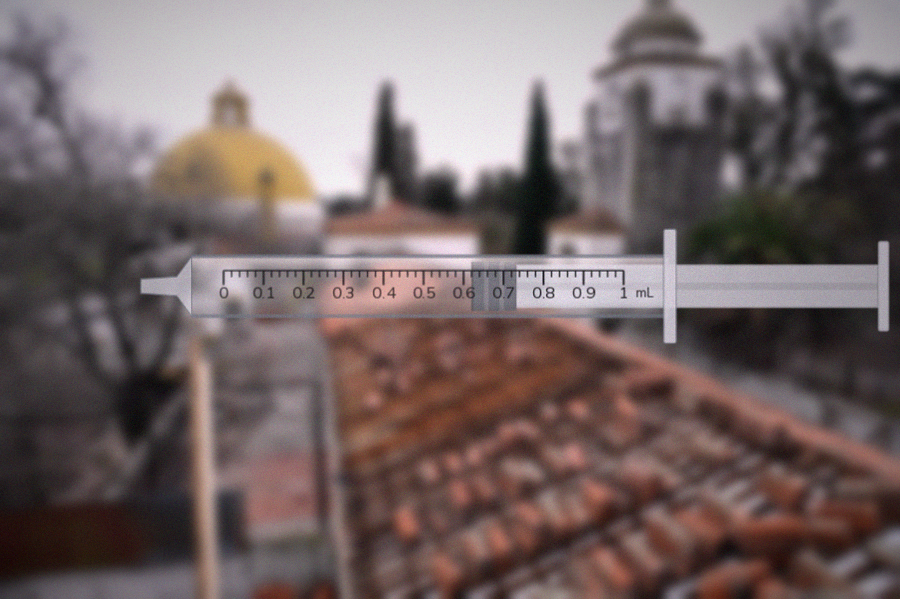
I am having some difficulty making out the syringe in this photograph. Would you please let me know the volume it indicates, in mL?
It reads 0.62 mL
